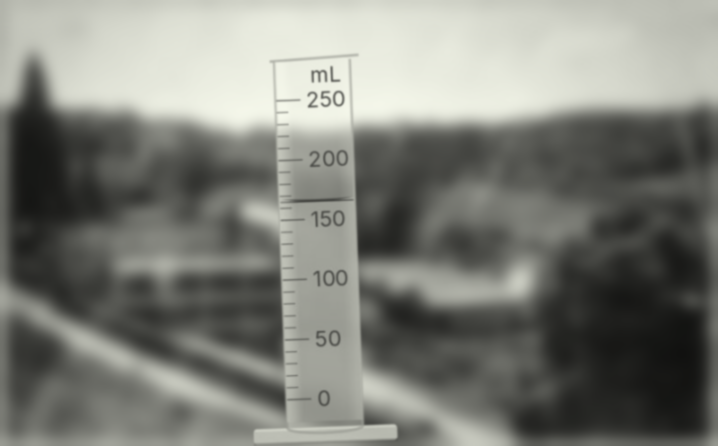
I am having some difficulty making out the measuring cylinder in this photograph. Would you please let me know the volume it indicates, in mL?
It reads 165 mL
